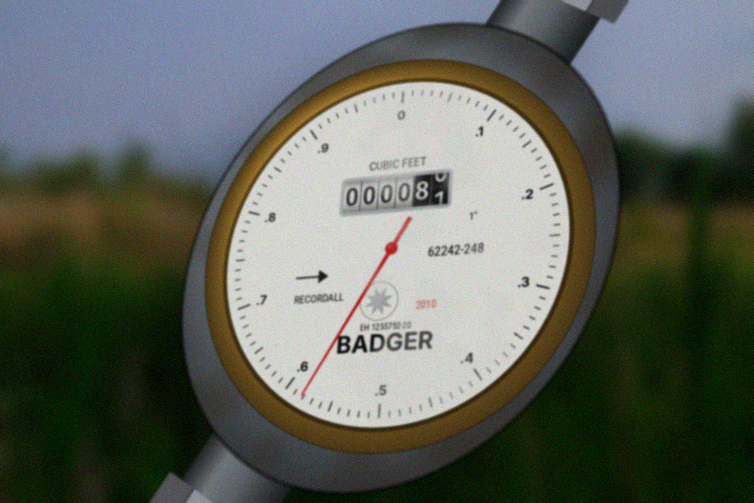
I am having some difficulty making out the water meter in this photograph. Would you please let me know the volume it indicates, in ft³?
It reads 80.58 ft³
